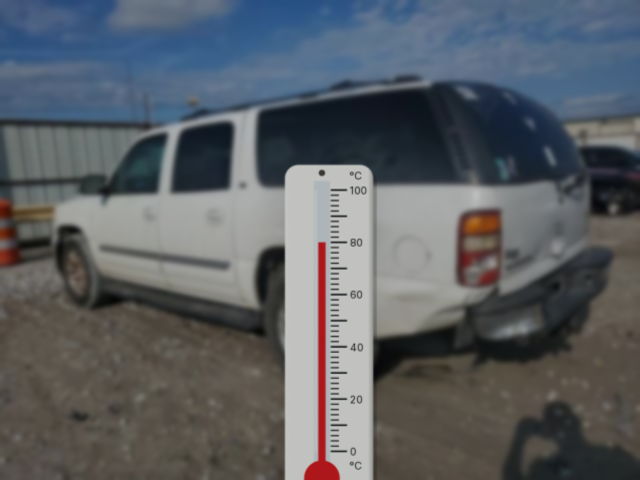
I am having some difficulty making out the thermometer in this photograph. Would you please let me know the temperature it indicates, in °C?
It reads 80 °C
